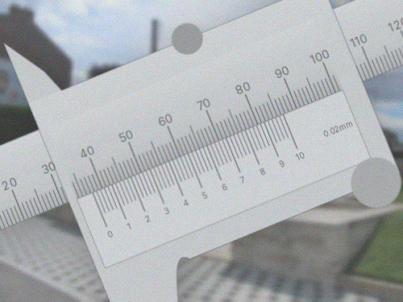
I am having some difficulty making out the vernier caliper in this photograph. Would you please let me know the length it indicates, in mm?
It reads 37.5 mm
